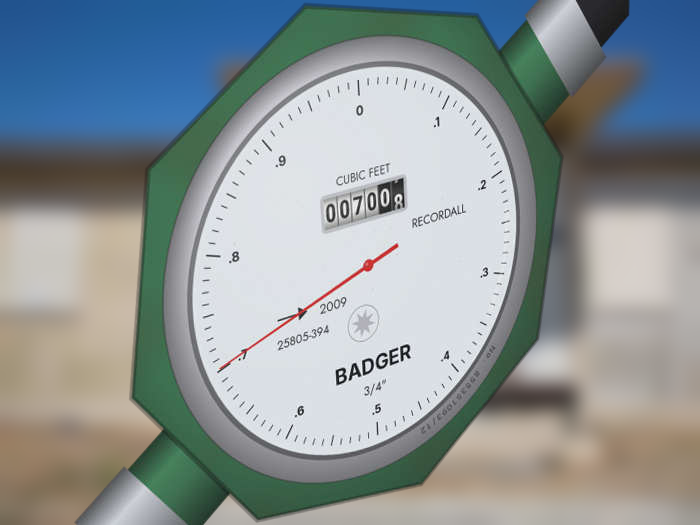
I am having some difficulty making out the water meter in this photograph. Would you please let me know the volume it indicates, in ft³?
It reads 7007.70 ft³
